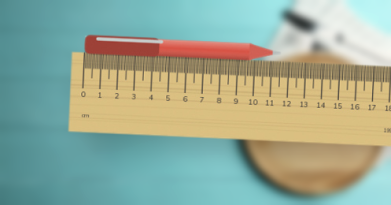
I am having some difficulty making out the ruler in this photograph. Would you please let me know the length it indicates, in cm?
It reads 11.5 cm
